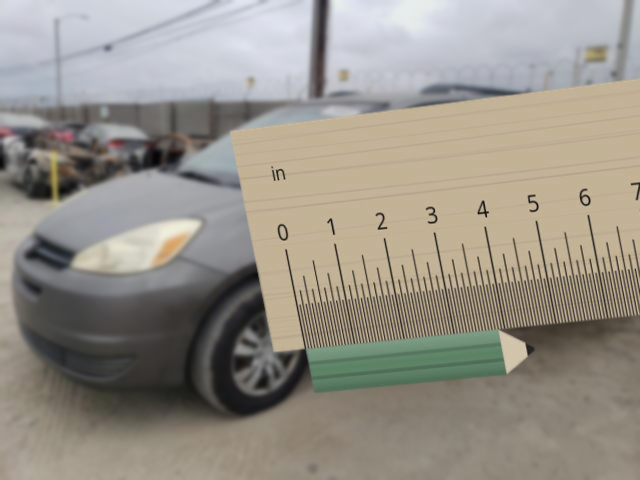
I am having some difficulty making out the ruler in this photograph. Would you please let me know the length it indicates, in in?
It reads 4.5 in
